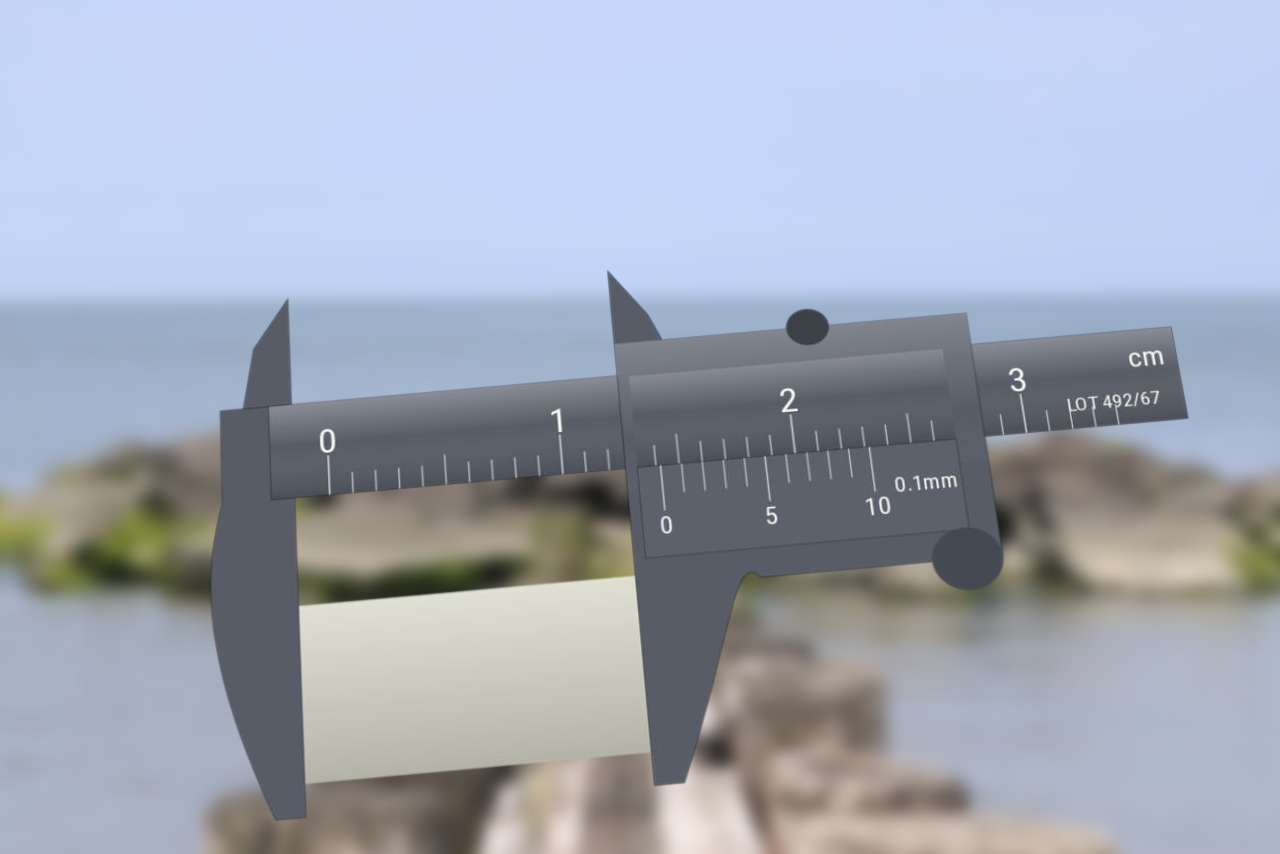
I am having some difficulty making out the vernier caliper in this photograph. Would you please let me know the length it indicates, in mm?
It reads 14.2 mm
